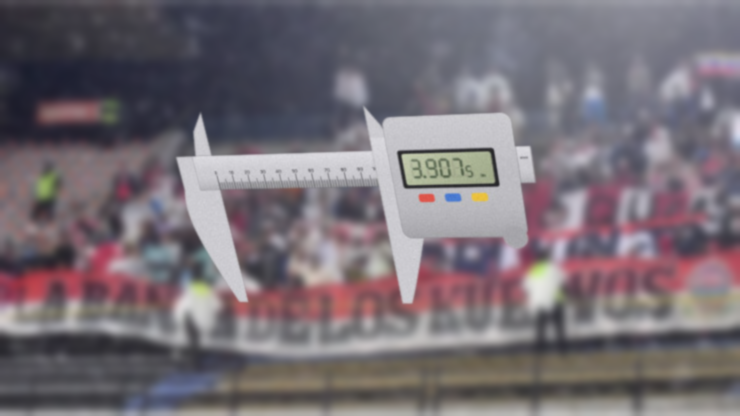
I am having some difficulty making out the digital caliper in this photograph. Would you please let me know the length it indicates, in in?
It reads 3.9075 in
